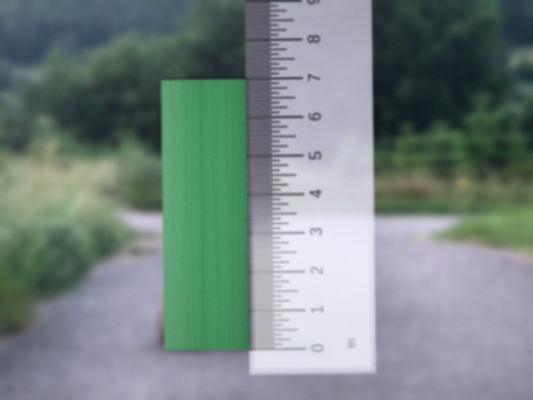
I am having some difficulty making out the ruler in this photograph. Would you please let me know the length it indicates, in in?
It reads 7 in
